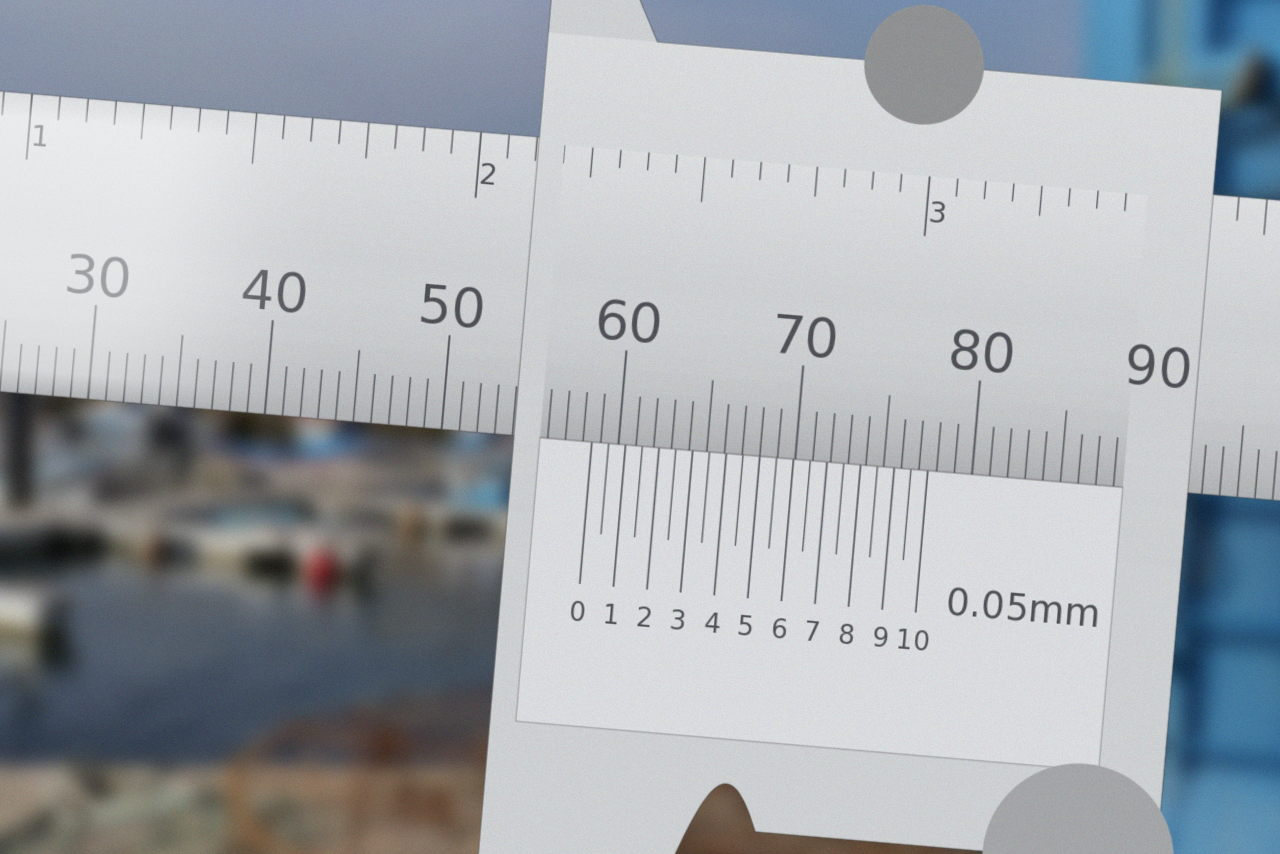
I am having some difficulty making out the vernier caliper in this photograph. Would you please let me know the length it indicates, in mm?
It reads 58.5 mm
